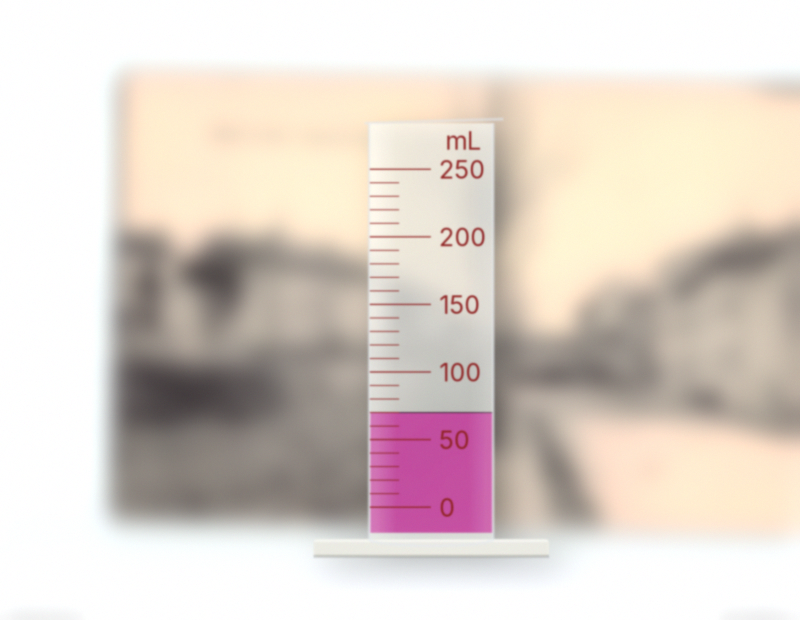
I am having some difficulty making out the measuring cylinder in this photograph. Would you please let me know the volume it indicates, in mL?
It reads 70 mL
